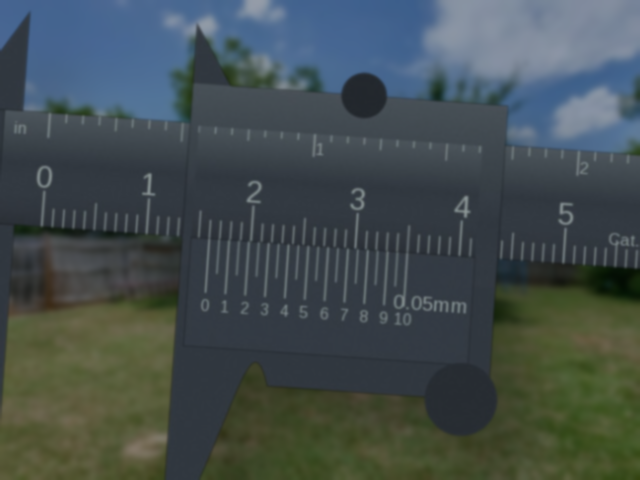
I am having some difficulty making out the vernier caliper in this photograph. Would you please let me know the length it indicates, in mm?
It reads 16.0 mm
